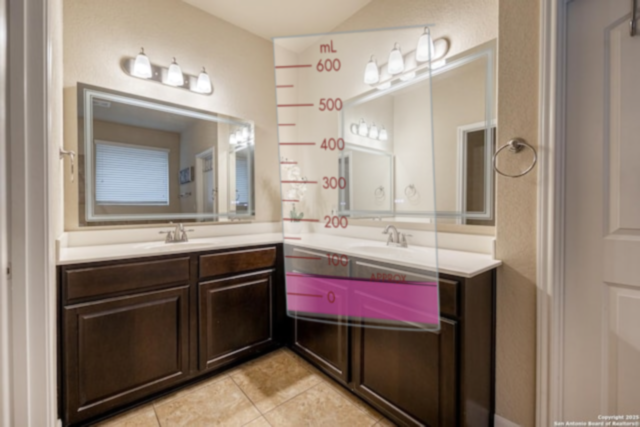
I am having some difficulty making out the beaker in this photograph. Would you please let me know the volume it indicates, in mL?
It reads 50 mL
